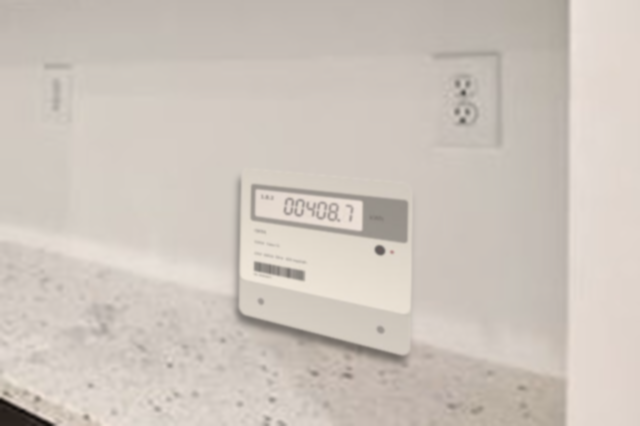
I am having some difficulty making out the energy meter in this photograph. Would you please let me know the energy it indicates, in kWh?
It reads 408.7 kWh
